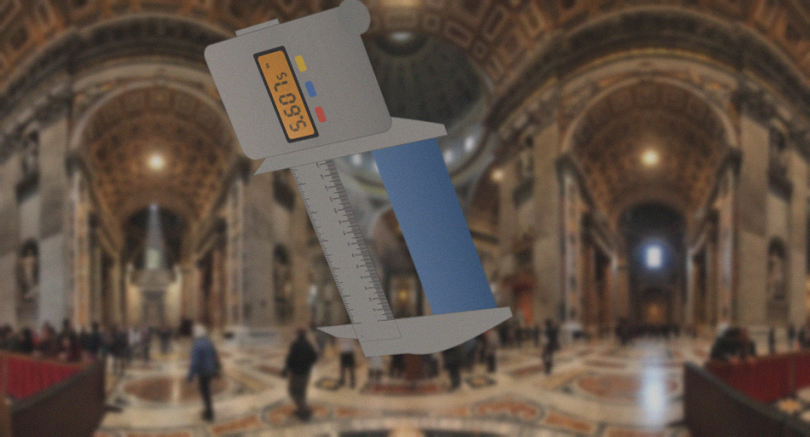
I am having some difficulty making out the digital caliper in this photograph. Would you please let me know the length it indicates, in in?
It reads 5.6075 in
